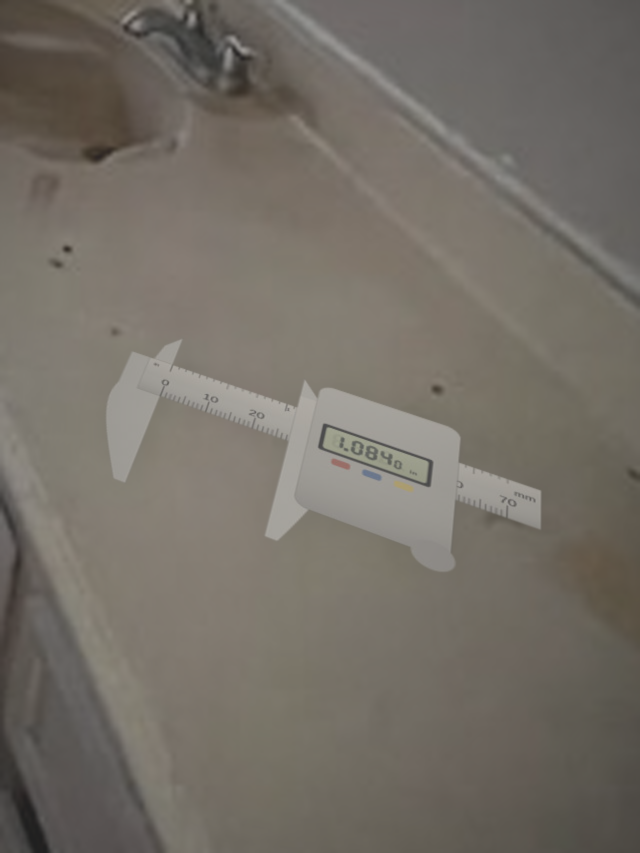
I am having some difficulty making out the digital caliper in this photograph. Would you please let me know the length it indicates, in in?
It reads 1.0840 in
